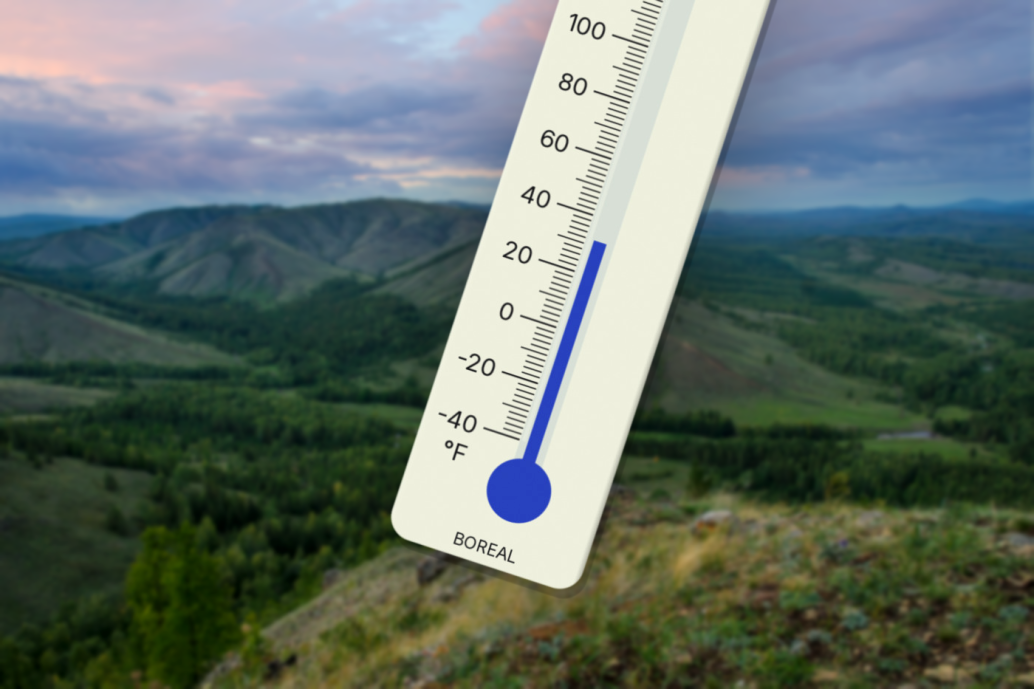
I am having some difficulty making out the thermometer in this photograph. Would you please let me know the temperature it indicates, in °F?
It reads 32 °F
